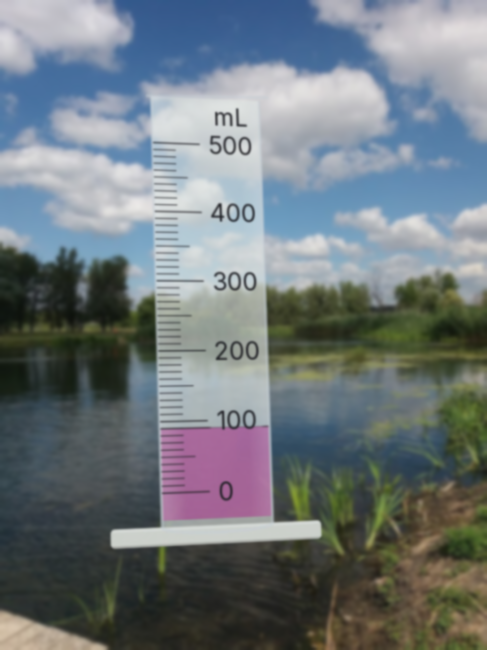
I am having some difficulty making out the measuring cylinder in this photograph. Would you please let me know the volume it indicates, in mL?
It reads 90 mL
